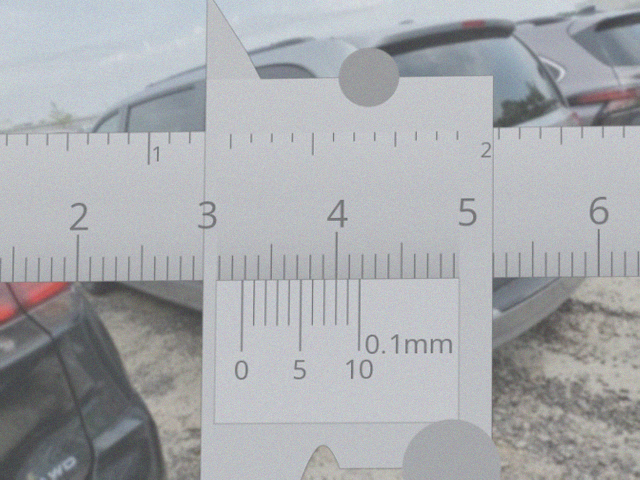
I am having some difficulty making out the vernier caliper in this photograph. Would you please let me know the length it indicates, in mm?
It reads 32.8 mm
